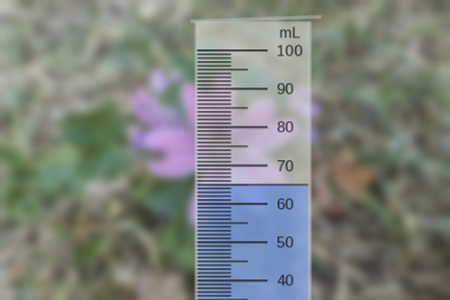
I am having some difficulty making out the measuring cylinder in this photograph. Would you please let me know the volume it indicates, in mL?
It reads 65 mL
